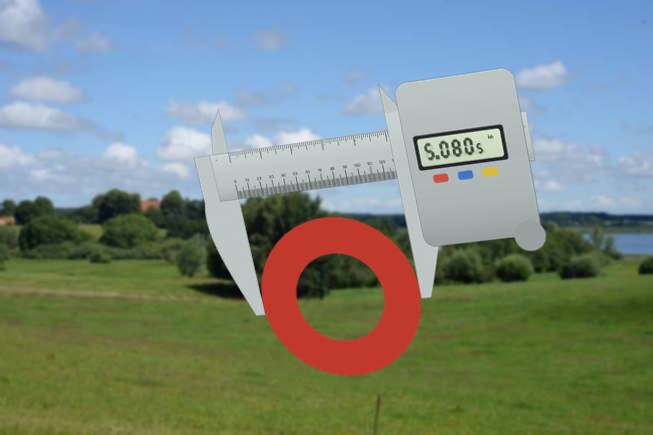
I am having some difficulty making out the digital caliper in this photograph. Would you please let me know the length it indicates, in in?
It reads 5.0805 in
